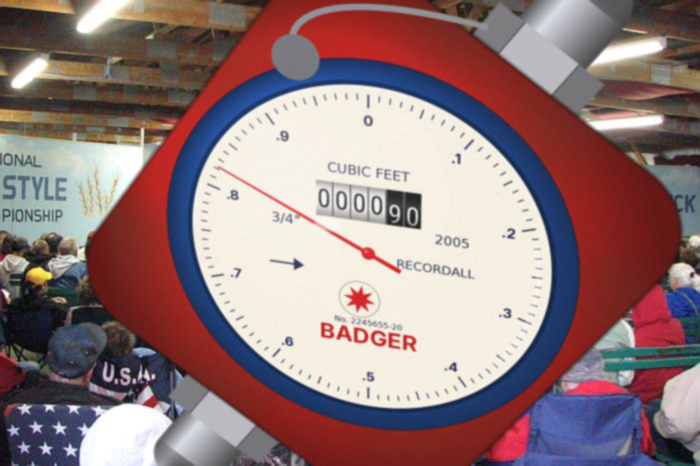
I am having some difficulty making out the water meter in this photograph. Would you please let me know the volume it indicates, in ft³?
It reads 89.82 ft³
